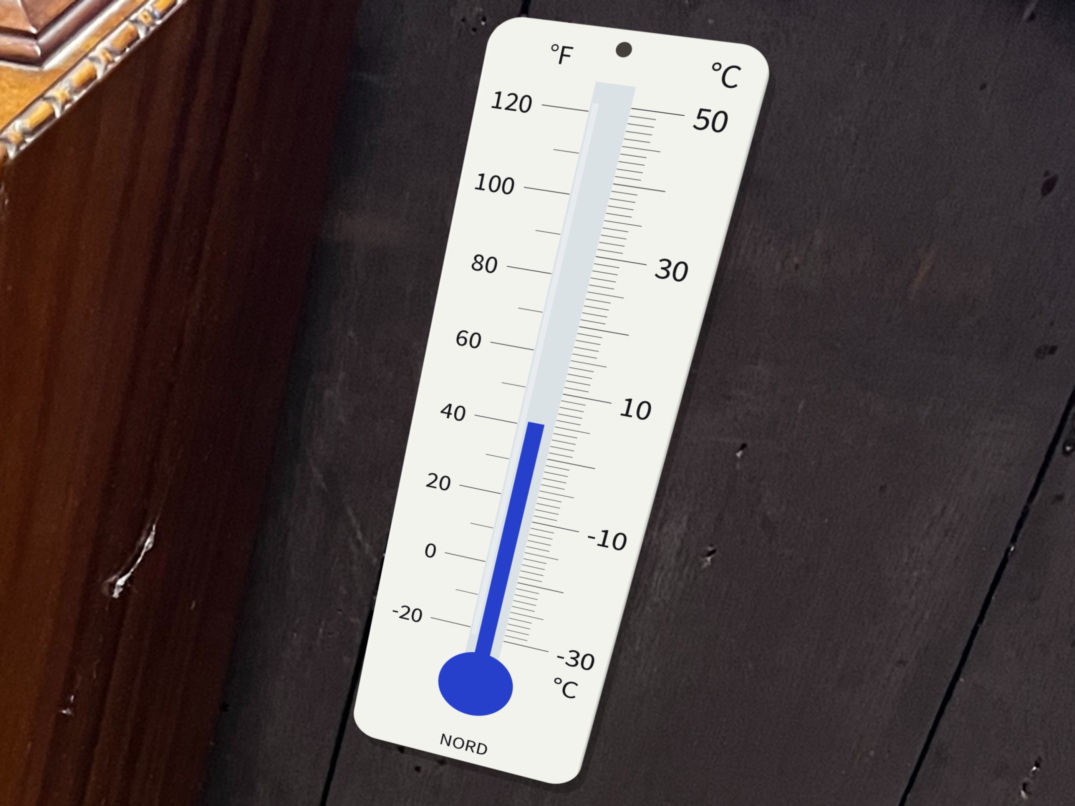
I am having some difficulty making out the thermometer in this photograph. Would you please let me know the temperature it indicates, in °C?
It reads 5 °C
